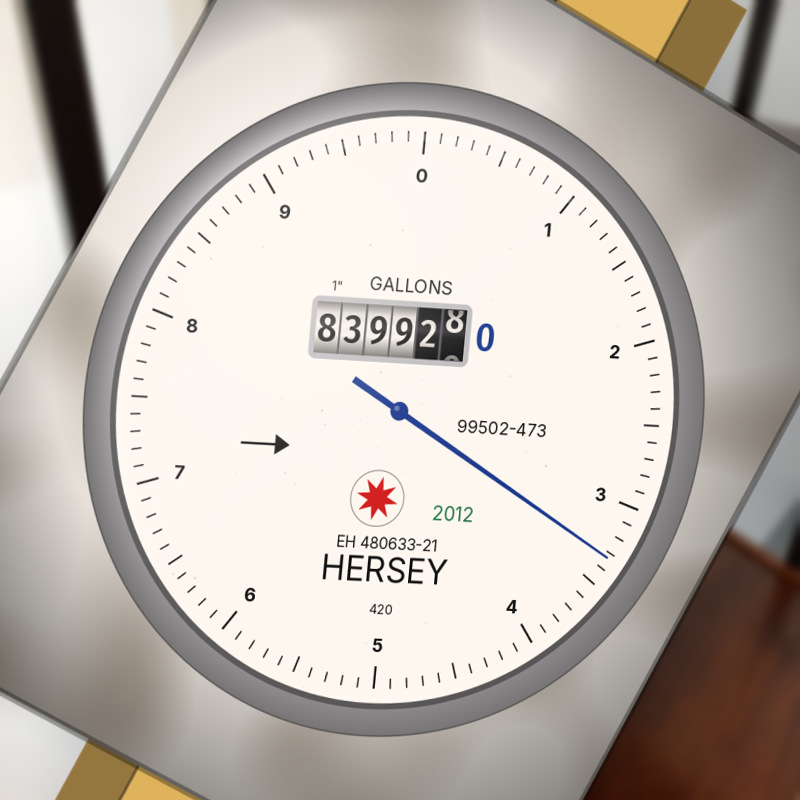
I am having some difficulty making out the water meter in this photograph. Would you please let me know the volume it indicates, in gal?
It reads 8399283.3 gal
